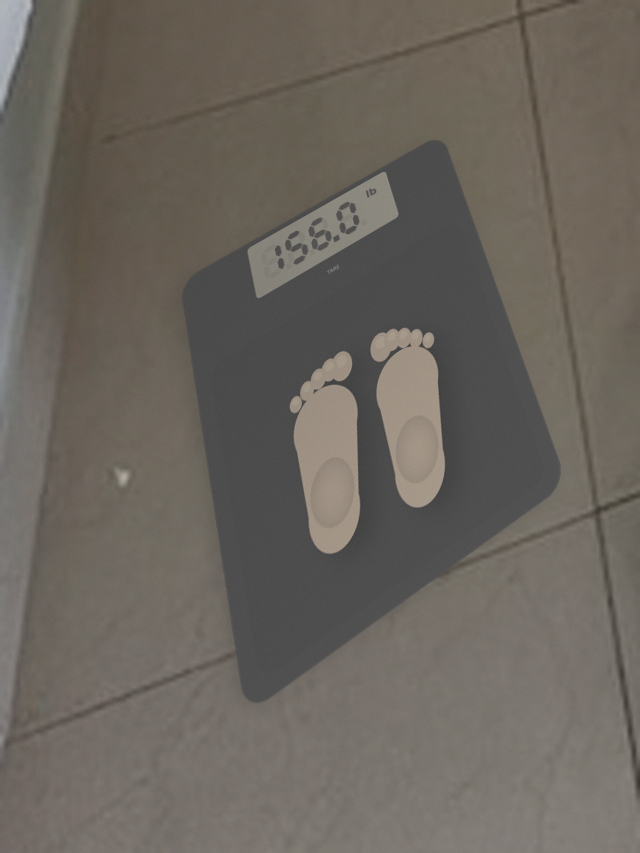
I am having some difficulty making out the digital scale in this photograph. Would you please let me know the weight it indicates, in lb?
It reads 156.0 lb
